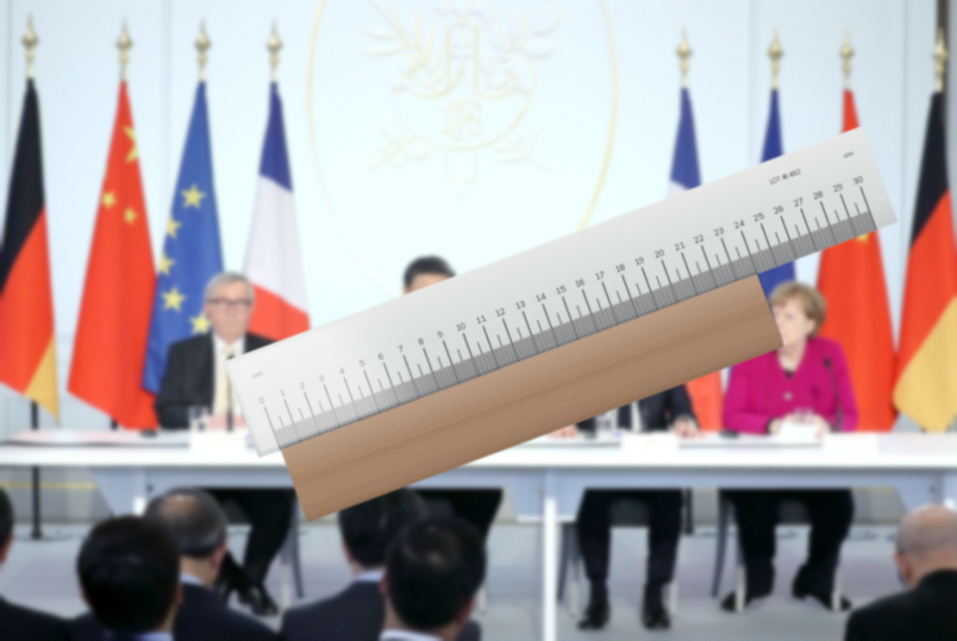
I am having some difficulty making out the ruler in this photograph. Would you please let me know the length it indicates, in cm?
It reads 24 cm
